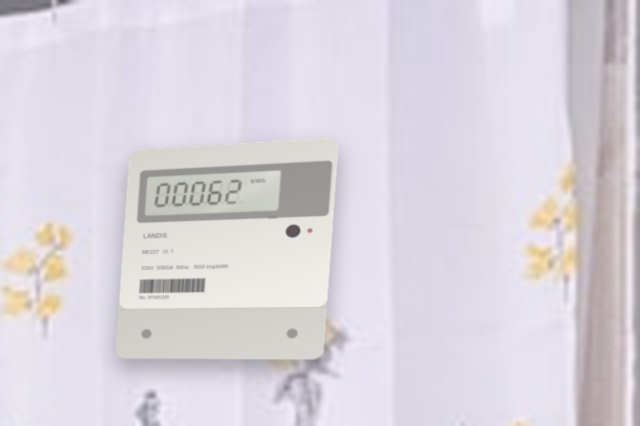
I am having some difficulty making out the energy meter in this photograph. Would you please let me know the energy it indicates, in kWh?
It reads 62 kWh
